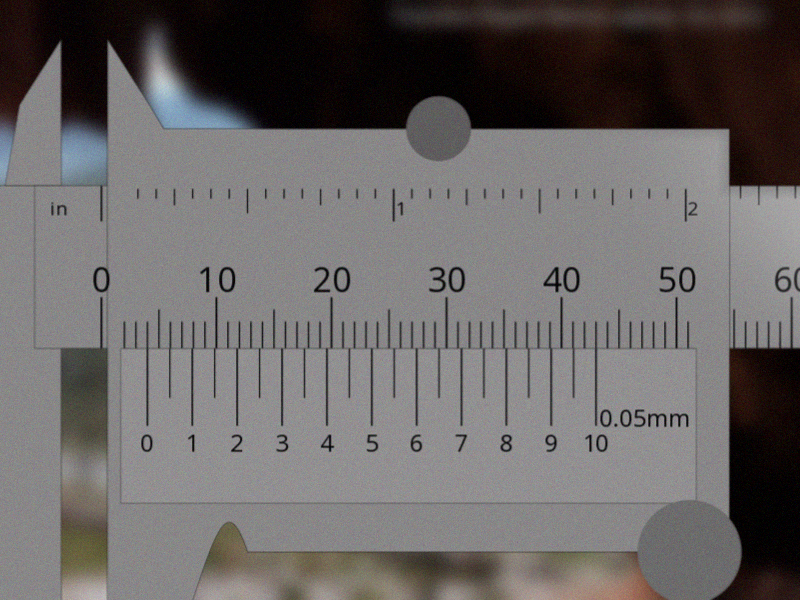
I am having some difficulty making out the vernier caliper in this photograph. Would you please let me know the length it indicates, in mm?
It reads 4.0 mm
